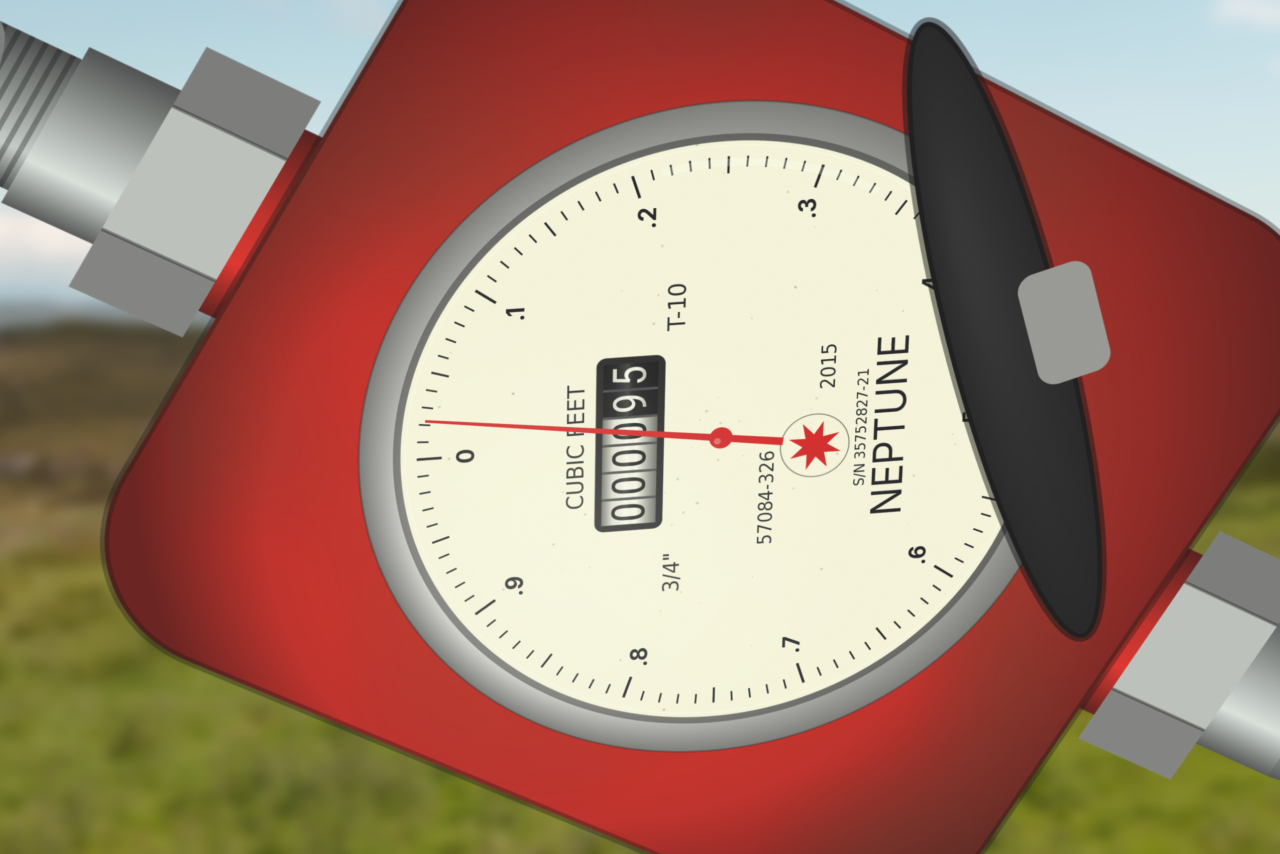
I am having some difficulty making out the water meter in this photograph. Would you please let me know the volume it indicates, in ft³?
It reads 95.02 ft³
